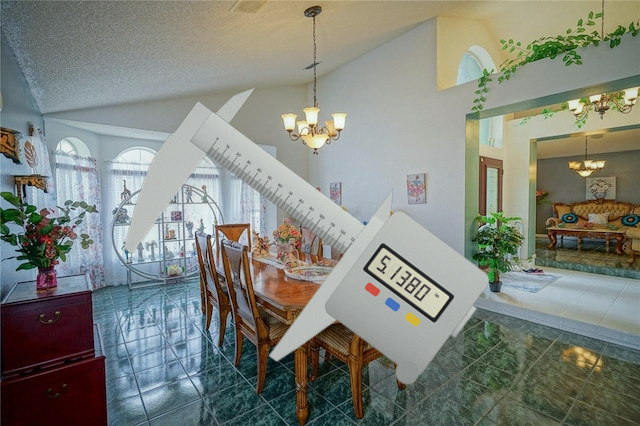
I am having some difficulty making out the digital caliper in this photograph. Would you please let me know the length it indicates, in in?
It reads 5.1380 in
